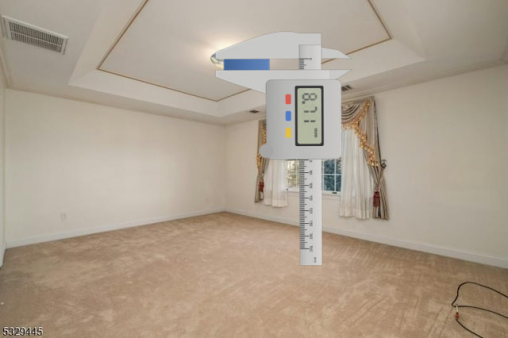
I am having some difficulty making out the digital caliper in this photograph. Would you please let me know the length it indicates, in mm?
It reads 8.71 mm
